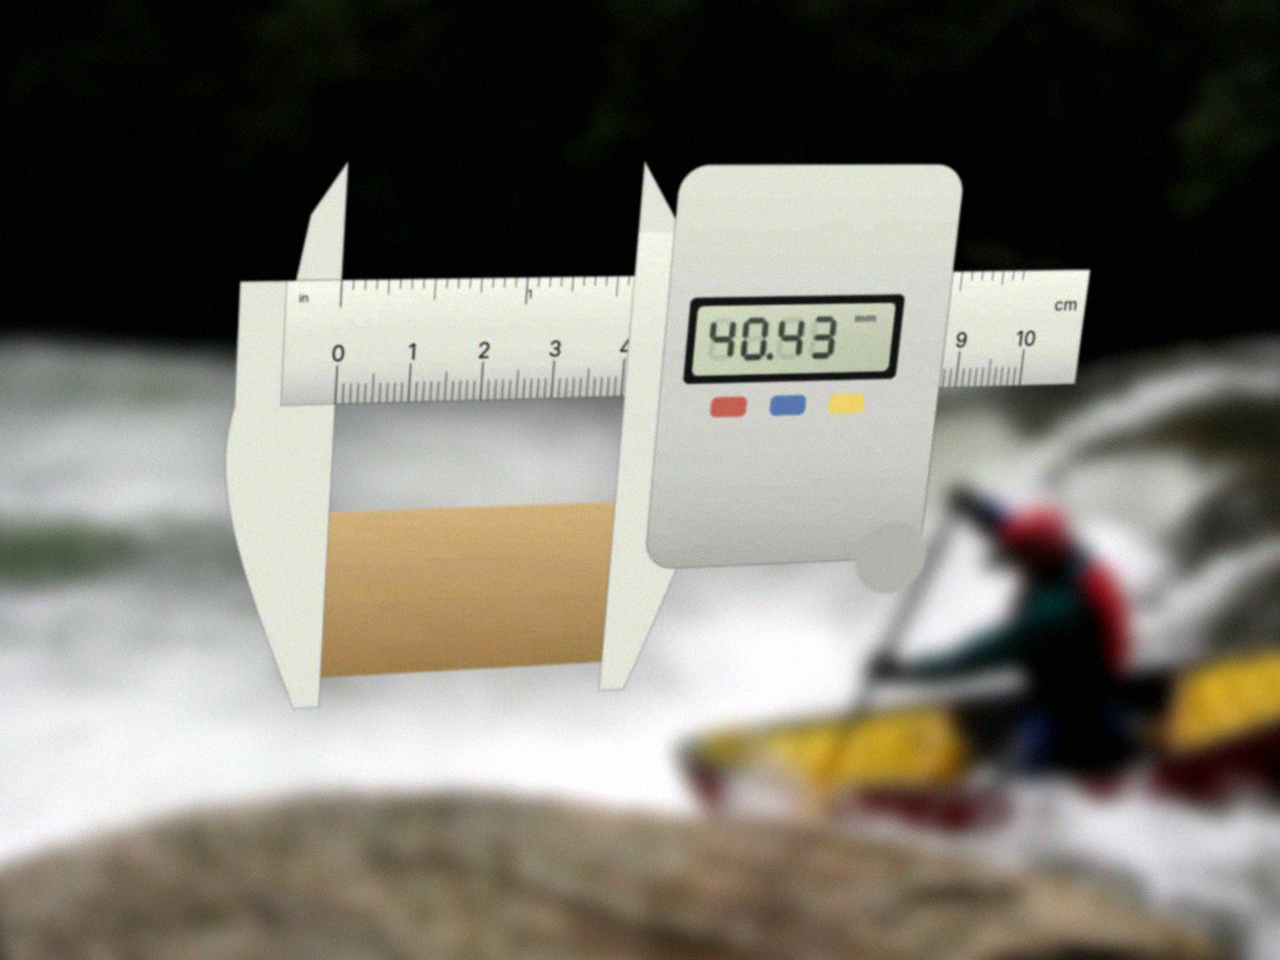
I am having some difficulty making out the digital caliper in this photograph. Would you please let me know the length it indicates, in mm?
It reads 40.43 mm
